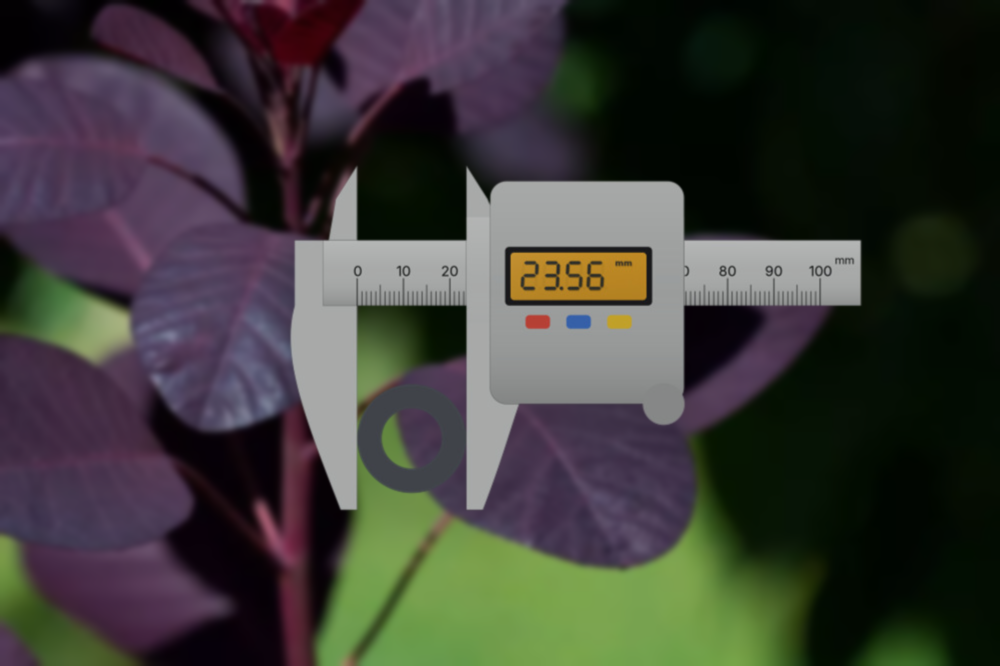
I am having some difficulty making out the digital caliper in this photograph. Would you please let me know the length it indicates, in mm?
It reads 23.56 mm
